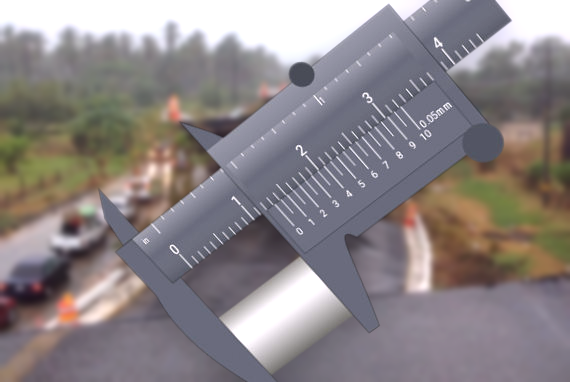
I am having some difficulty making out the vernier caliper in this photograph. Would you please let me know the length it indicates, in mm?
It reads 13.2 mm
